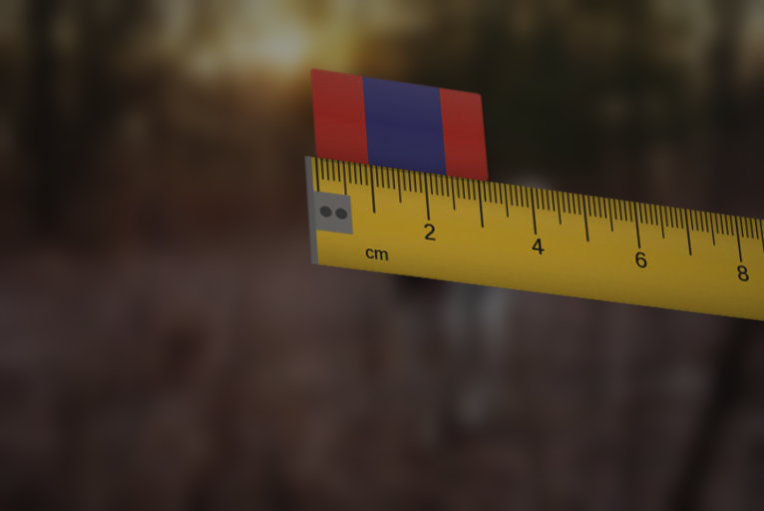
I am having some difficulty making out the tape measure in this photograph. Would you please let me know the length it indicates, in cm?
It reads 3.2 cm
